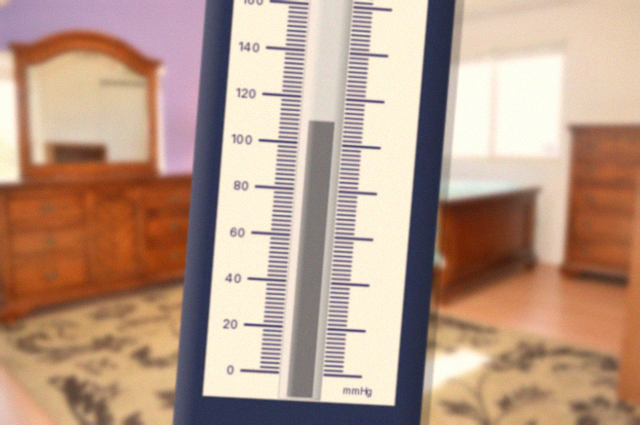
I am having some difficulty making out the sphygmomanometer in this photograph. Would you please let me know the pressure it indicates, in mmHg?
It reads 110 mmHg
